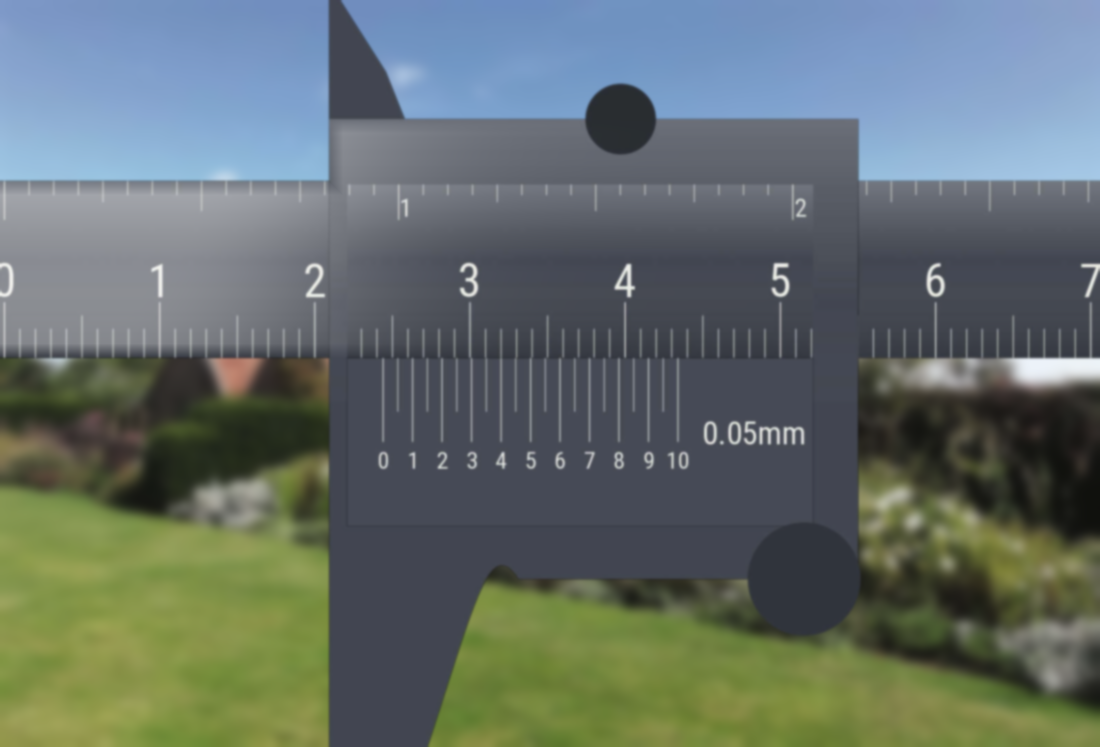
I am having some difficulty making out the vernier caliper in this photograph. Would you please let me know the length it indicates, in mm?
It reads 24.4 mm
